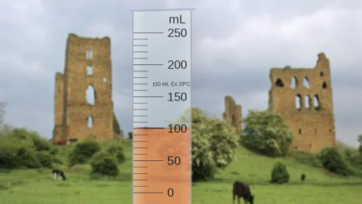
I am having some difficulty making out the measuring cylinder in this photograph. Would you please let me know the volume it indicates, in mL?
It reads 100 mL
